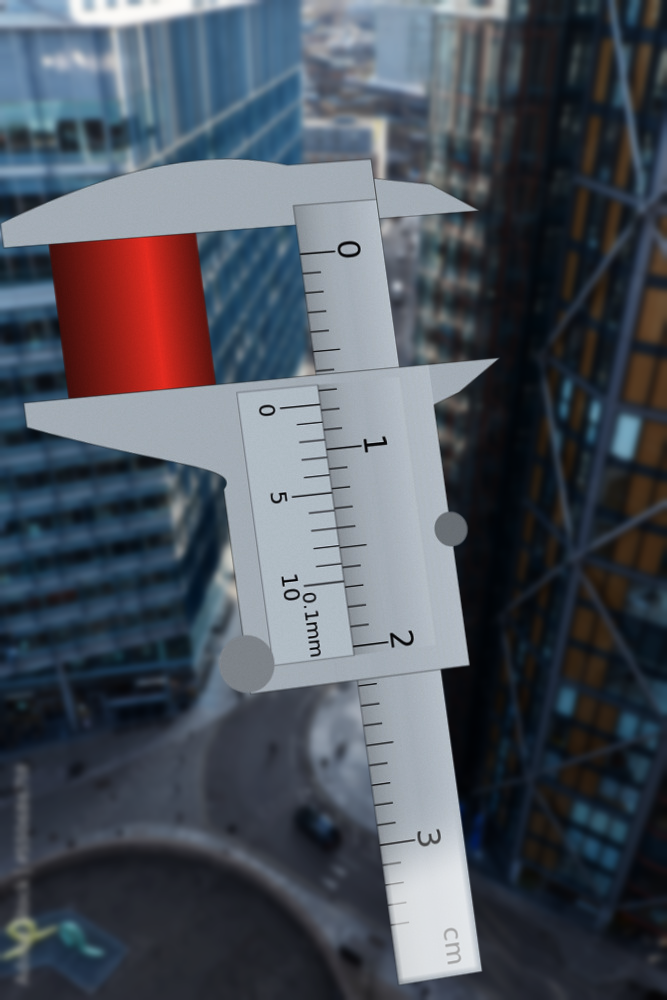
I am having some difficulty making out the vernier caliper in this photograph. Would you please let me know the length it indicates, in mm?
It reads 7.7 mm
